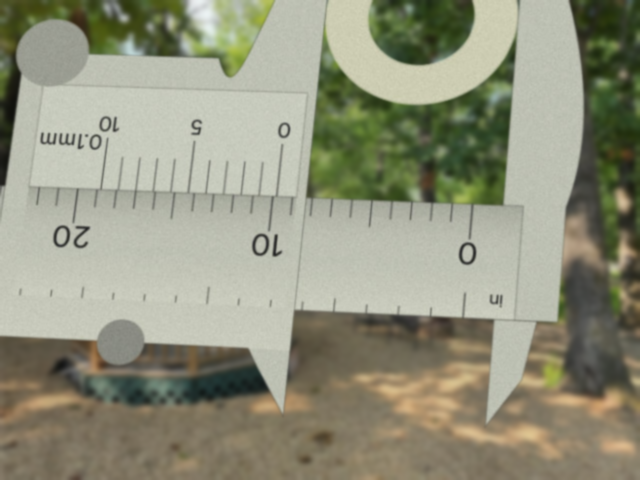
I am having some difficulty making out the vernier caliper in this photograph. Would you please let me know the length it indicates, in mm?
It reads 9.8 mm
